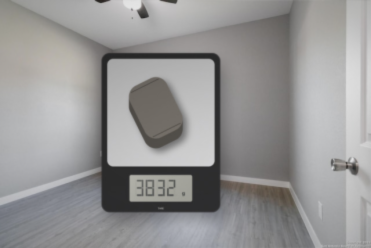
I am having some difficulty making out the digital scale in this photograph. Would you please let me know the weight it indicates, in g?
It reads 3832 g
